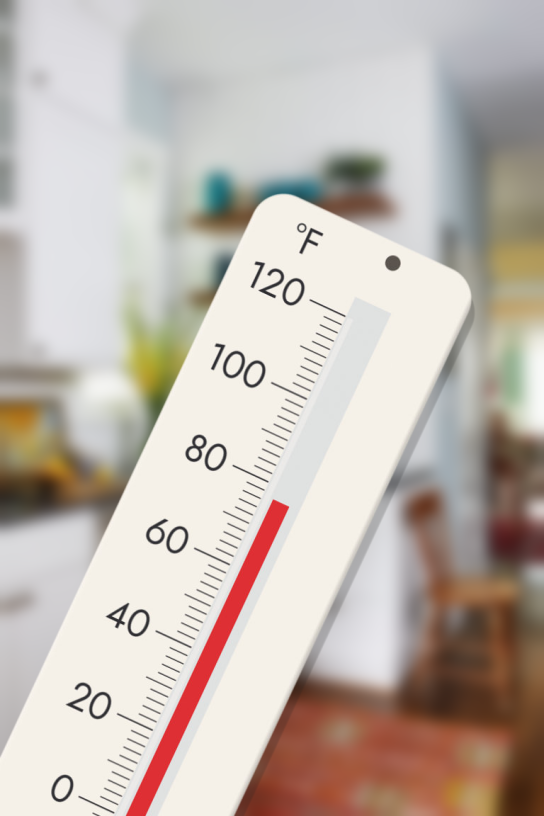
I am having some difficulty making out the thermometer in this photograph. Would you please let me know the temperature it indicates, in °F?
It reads 77 °F
